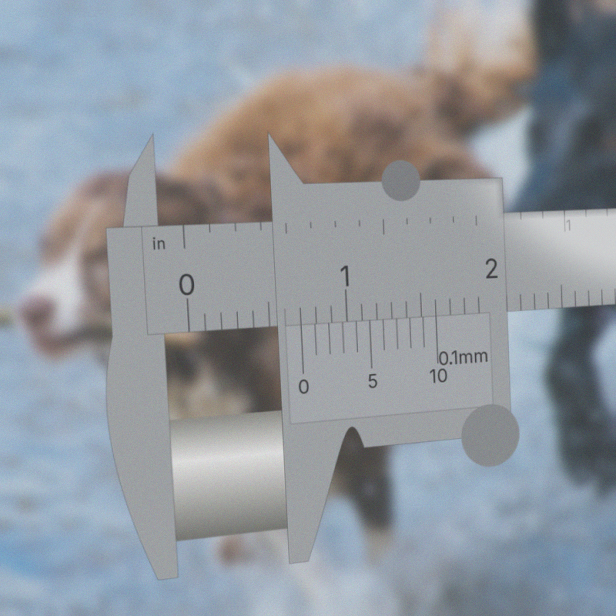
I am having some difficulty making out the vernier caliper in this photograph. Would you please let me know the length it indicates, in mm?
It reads 7.0 mm
